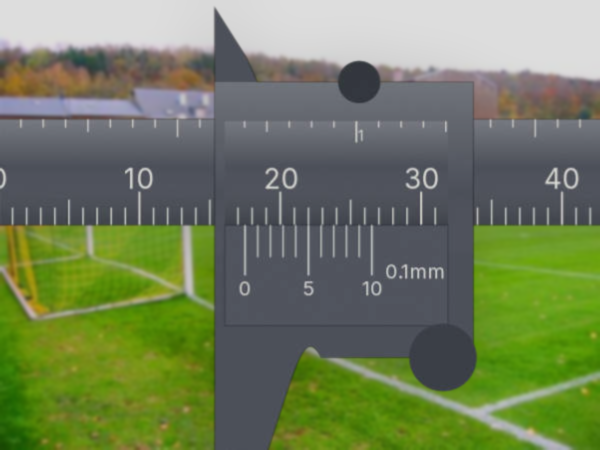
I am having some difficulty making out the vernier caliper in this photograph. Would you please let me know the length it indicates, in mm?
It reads 17.5 mm
